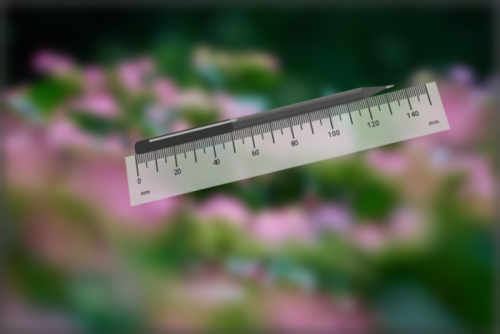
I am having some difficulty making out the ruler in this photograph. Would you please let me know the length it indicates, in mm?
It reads 135 mm
